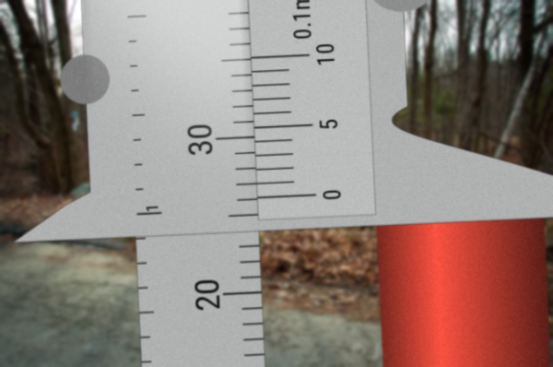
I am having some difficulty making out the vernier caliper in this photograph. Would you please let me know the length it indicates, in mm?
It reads 26.1 mm
